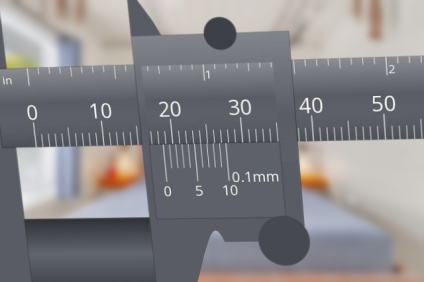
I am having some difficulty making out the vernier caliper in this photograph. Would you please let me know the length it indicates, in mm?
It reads 18.6 mm
